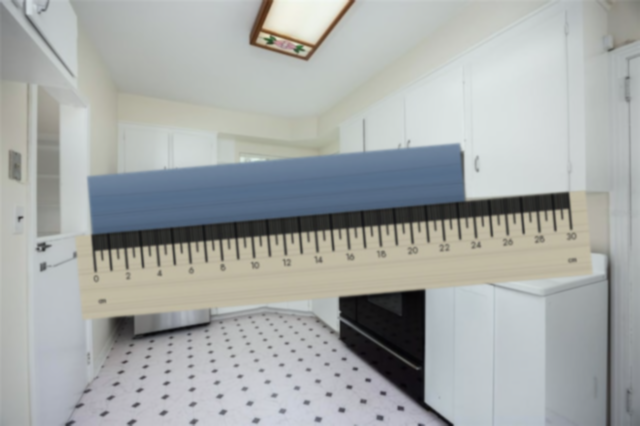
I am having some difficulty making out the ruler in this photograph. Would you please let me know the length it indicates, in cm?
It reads 23.5 cm
